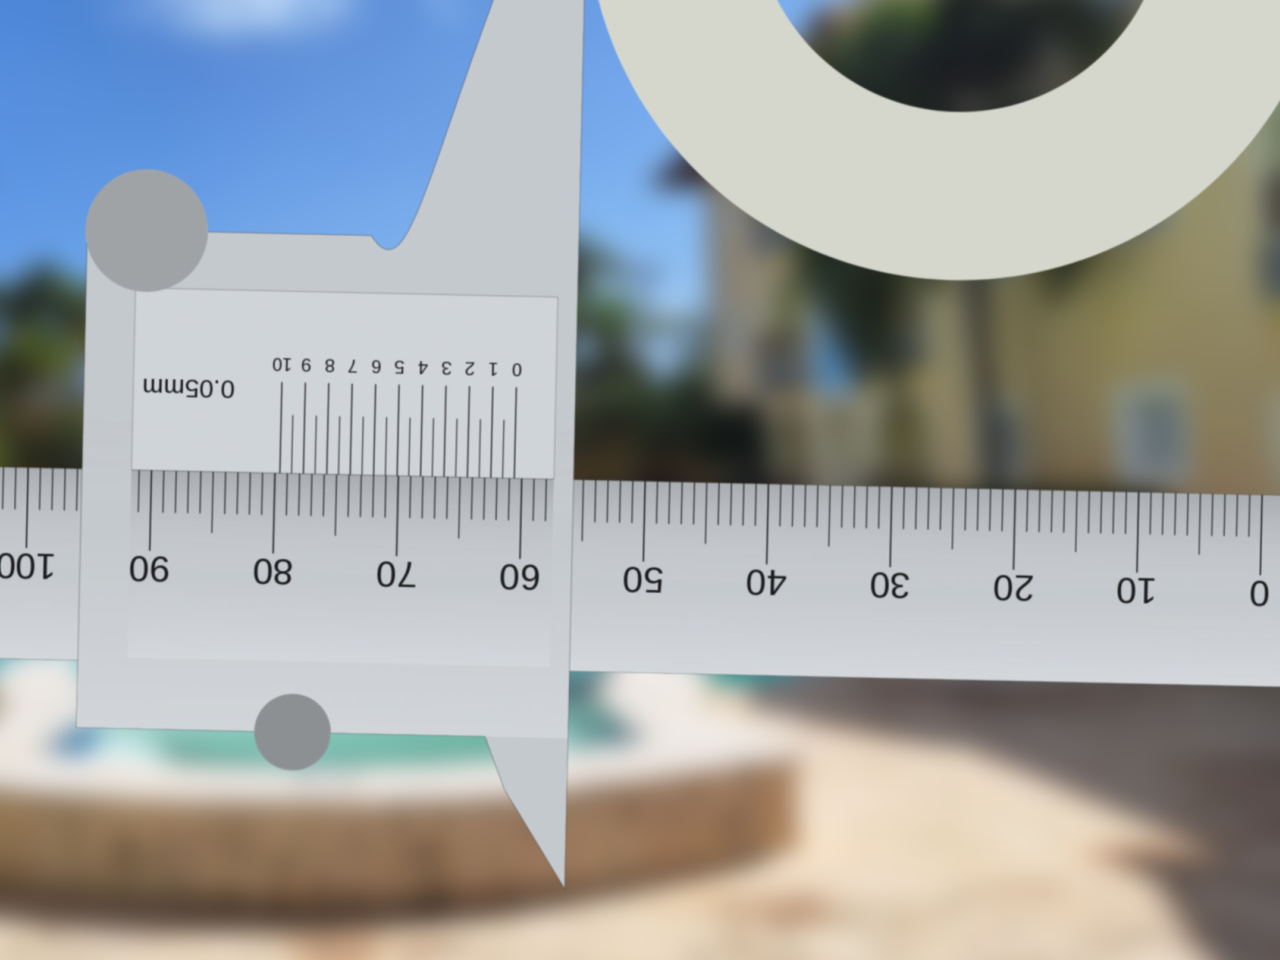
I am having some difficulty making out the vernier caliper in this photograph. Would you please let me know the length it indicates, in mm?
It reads 60.6 mm
